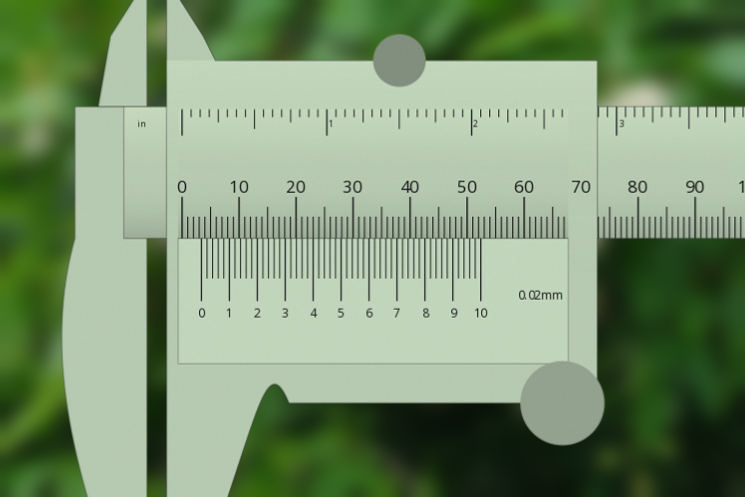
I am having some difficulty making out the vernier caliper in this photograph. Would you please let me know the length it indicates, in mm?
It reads 3.4 mm
